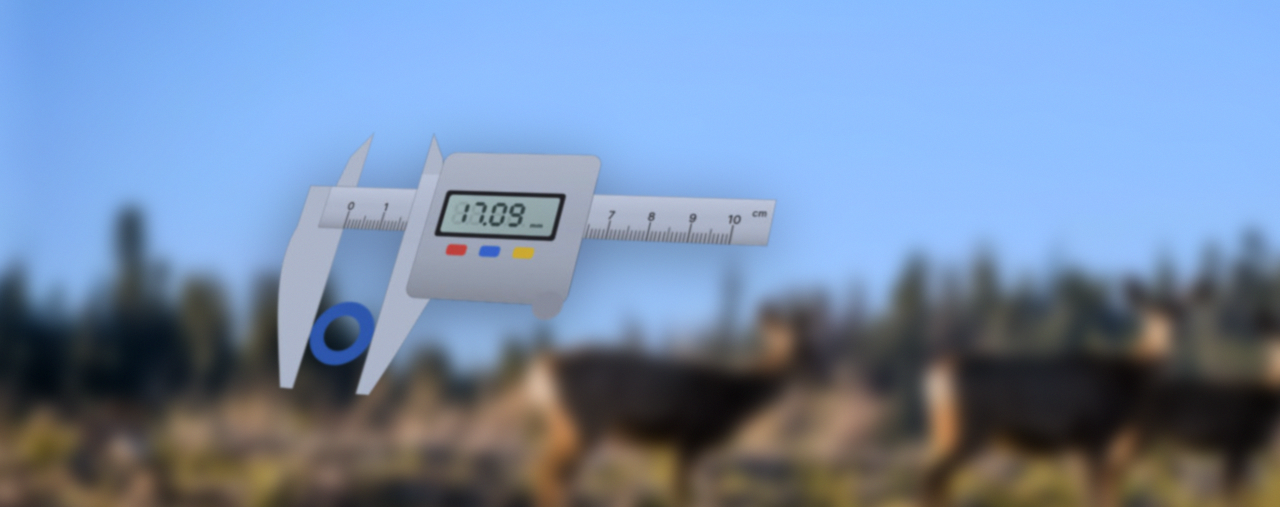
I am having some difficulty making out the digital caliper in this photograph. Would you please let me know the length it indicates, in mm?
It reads 17.09 mm
